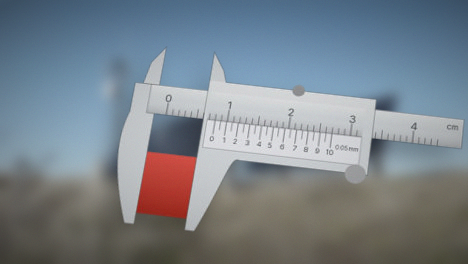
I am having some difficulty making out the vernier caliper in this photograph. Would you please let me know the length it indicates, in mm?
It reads 8.0 mm
